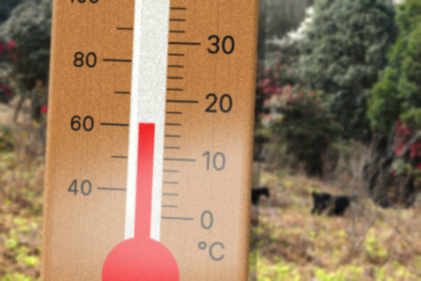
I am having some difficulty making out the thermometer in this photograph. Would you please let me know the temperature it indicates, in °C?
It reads 16 °C
